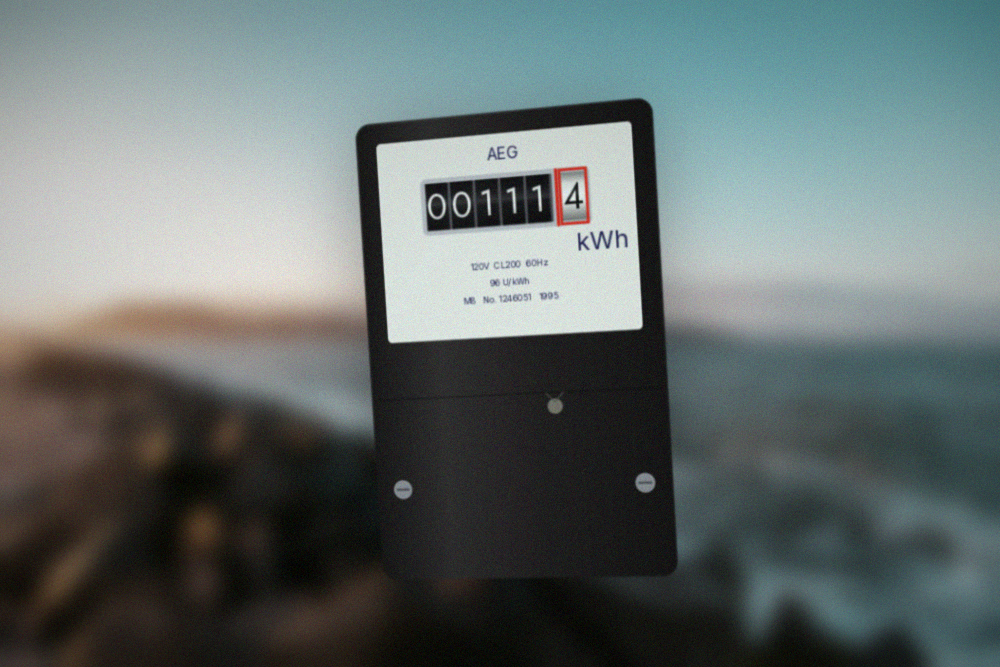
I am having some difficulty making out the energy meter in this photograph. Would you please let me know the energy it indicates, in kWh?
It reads 111.4 kWh
